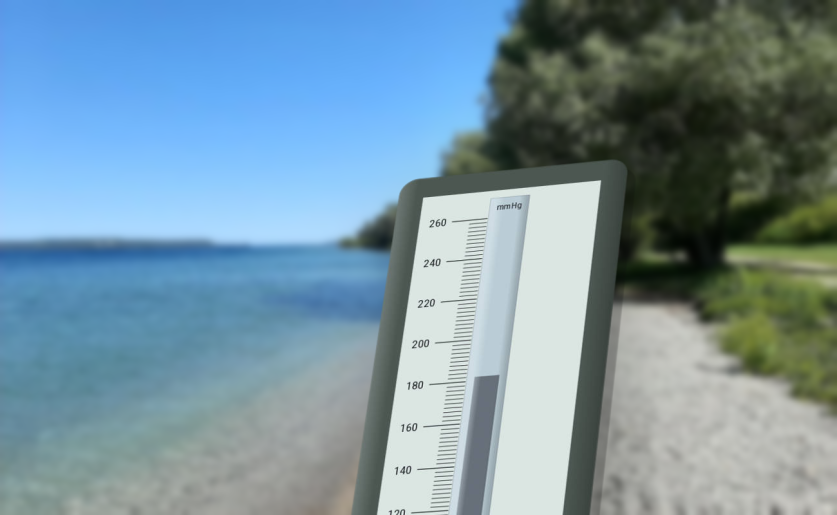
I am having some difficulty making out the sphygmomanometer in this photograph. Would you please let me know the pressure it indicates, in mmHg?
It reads 182 mmHg
